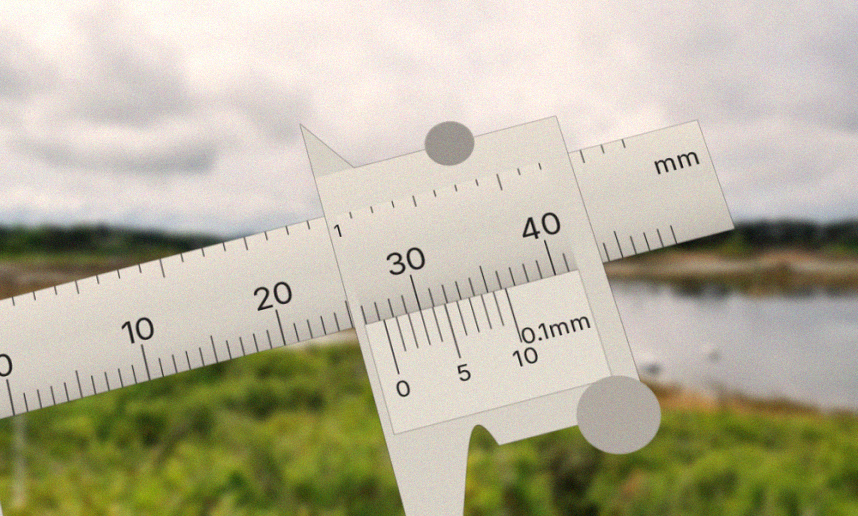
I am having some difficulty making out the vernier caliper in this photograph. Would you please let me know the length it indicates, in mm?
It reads 27.3 mm
